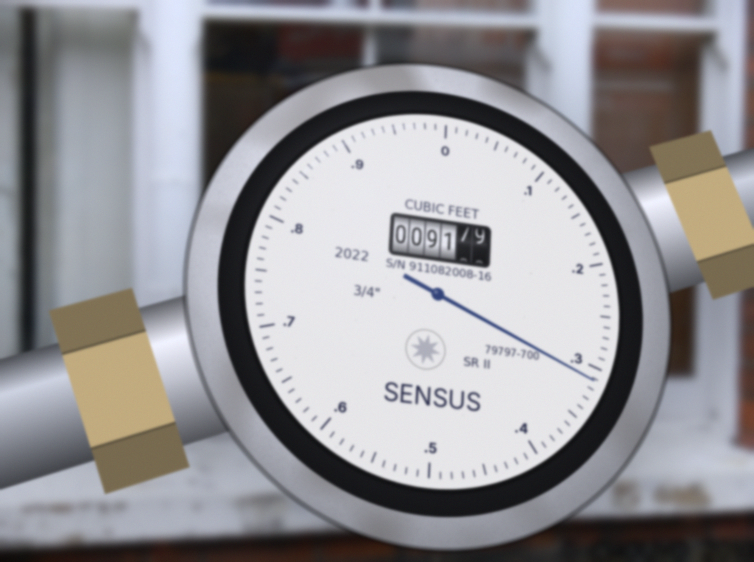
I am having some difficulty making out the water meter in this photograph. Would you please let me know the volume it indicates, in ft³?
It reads 9179.31 ft³
